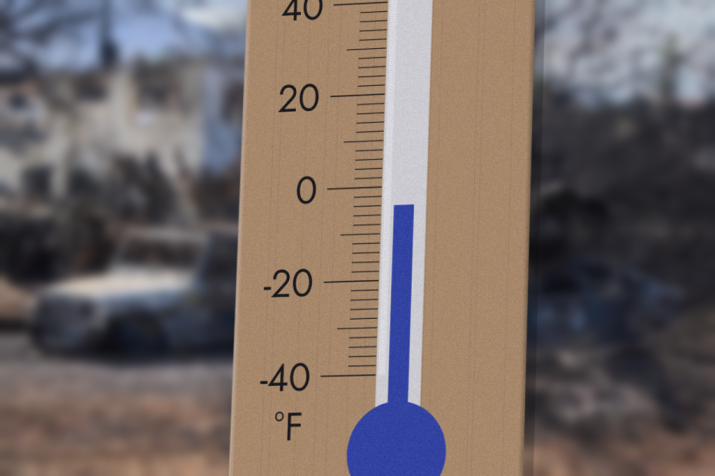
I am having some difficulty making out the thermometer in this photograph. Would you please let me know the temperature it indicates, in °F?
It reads -4 °F
